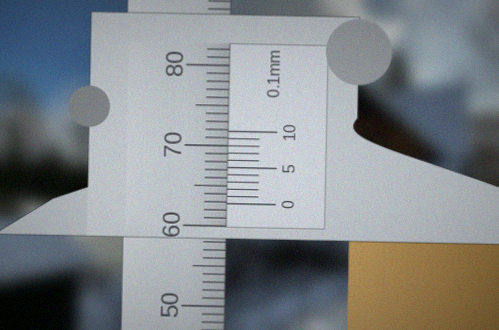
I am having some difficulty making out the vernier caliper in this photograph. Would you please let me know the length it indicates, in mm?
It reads 62.8 mm
